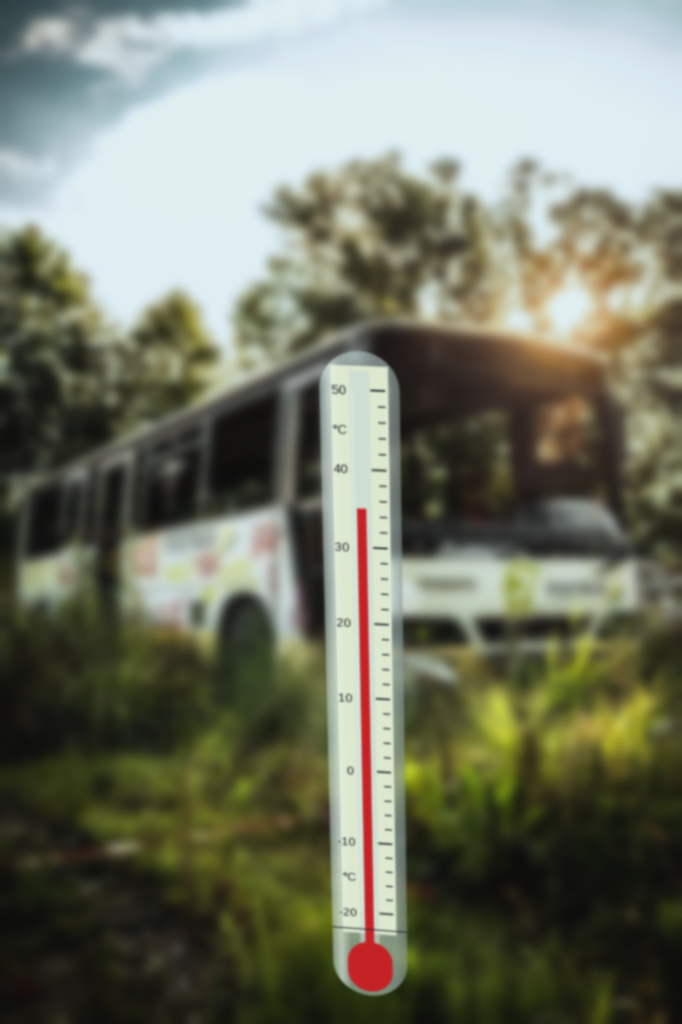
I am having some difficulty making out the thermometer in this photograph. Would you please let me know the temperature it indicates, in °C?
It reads 35 °C
